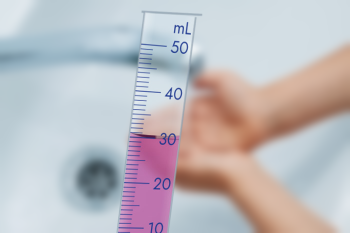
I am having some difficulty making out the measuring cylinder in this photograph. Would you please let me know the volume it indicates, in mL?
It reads 30 mL
